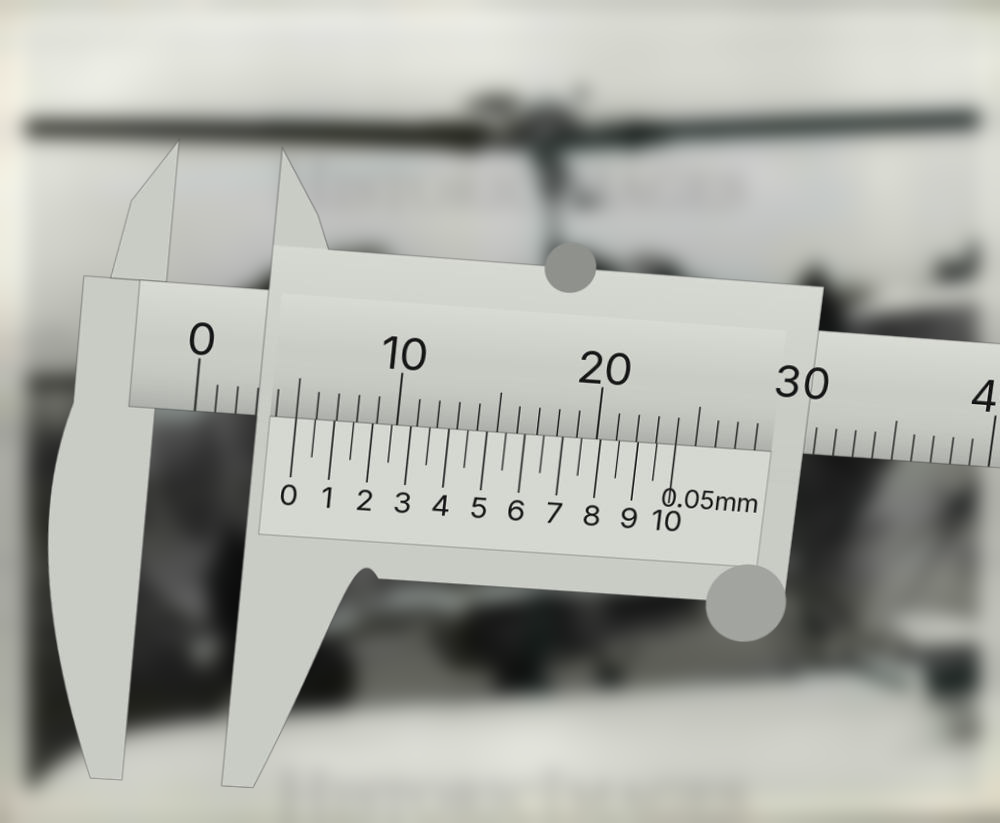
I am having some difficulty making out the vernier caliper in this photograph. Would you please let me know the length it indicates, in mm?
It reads 5.0 mm
